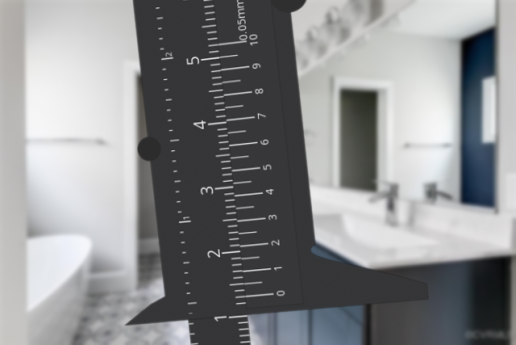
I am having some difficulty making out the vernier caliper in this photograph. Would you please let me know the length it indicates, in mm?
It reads 13.0 mm
